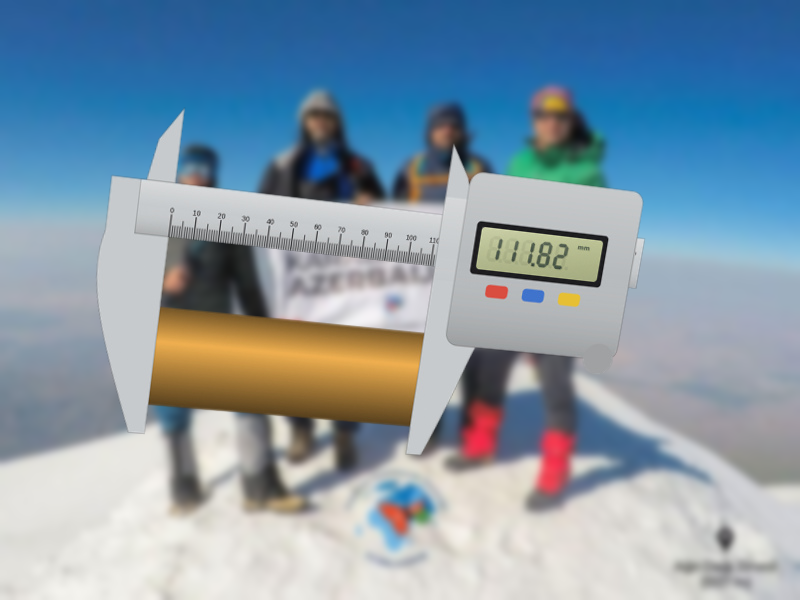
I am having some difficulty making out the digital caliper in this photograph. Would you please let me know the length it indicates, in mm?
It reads 111.82 mm
